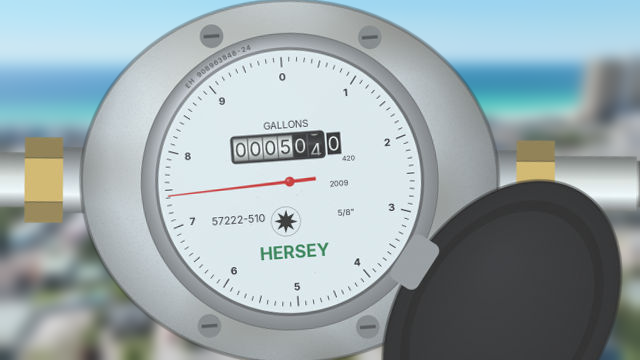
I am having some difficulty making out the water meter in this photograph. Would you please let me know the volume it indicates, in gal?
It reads 5037.4 gal
